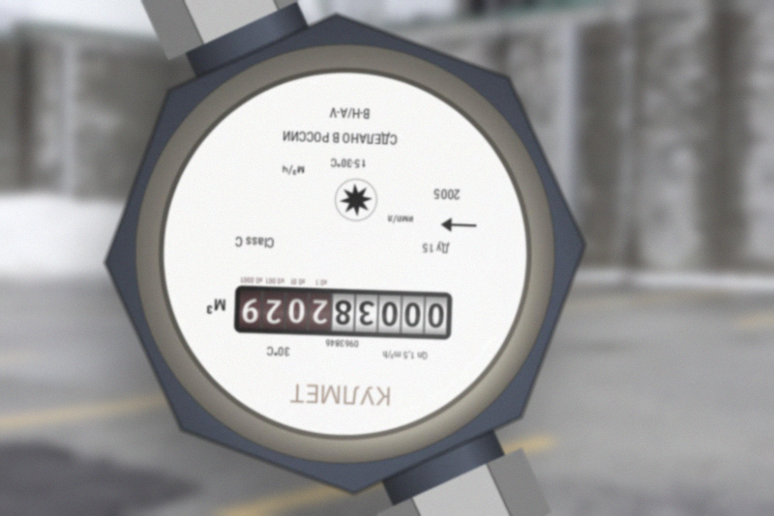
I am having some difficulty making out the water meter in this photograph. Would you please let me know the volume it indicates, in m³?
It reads 38.2029 m³
